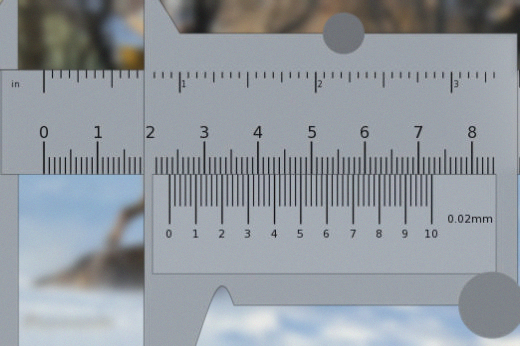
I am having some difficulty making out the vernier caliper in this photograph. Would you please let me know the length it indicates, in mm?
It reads 23.5 mm
